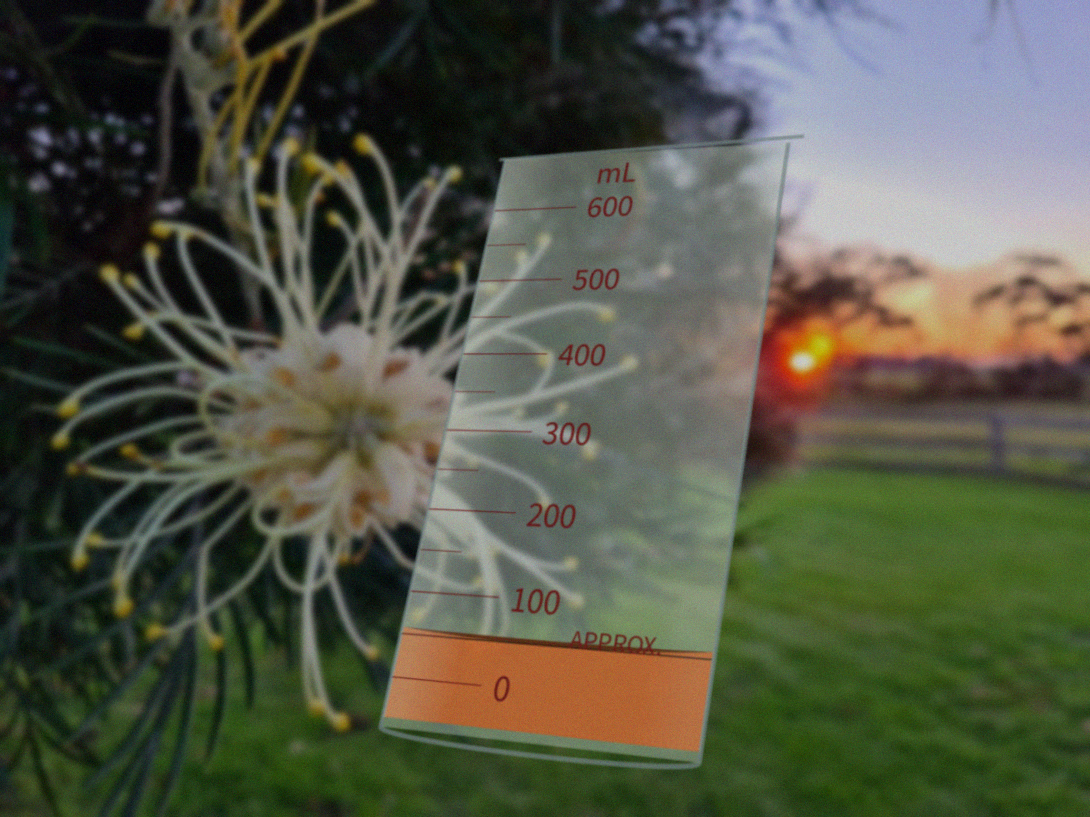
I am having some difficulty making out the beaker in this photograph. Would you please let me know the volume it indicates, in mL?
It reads 50 mL
